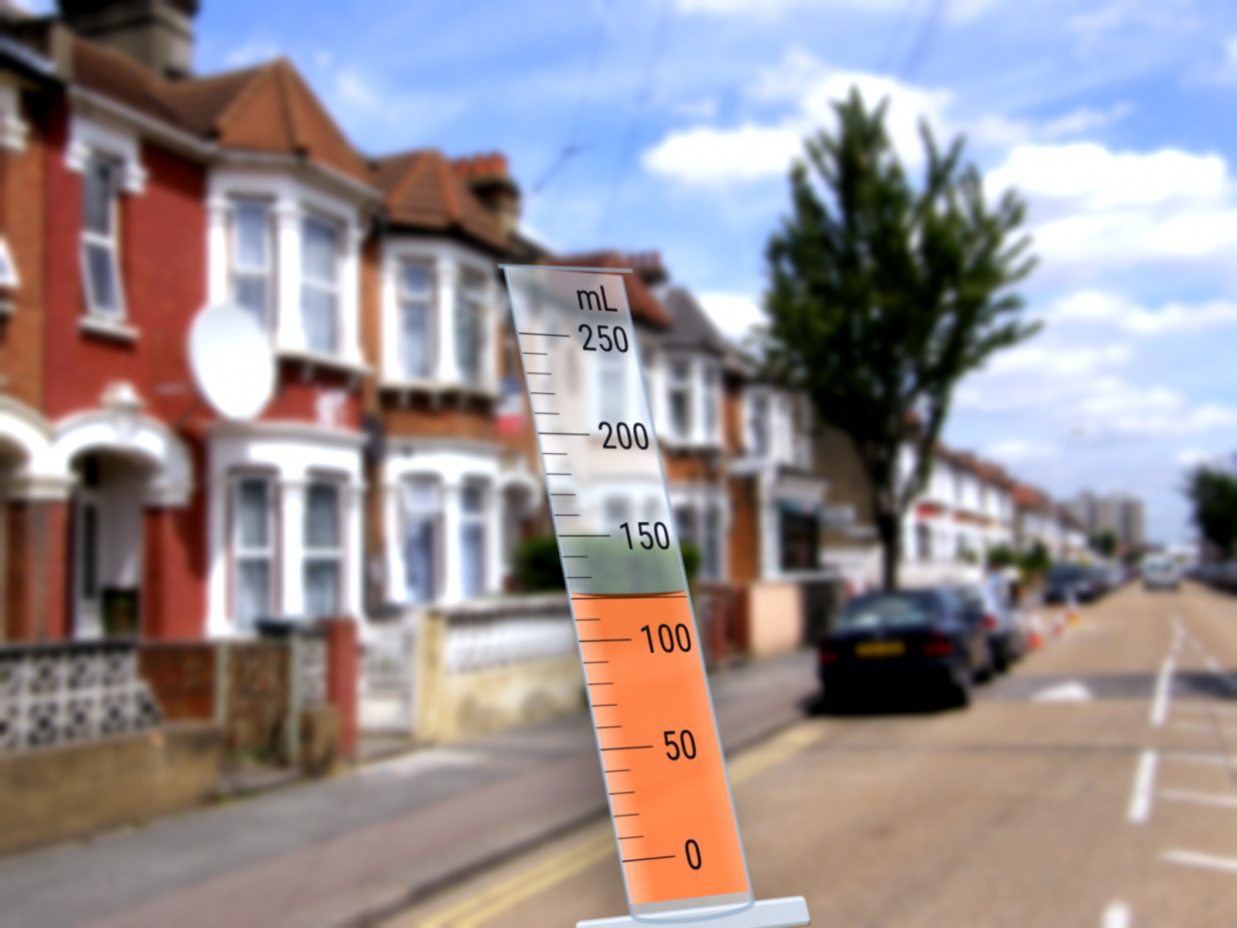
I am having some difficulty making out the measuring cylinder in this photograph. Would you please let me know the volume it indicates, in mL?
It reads 120 mL
